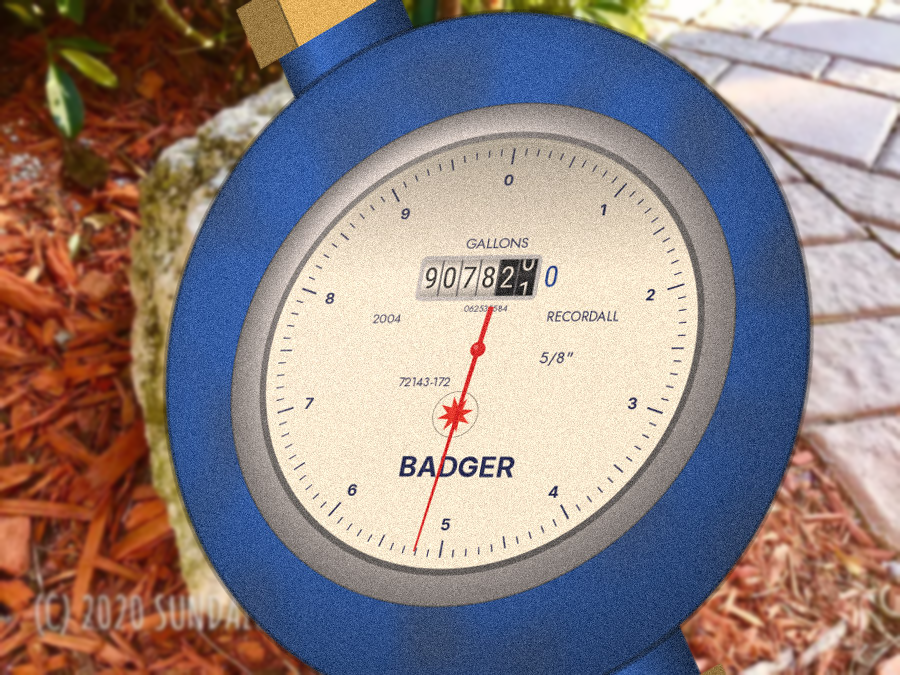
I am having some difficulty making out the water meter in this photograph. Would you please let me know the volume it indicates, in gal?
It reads 9078205.2 gal
